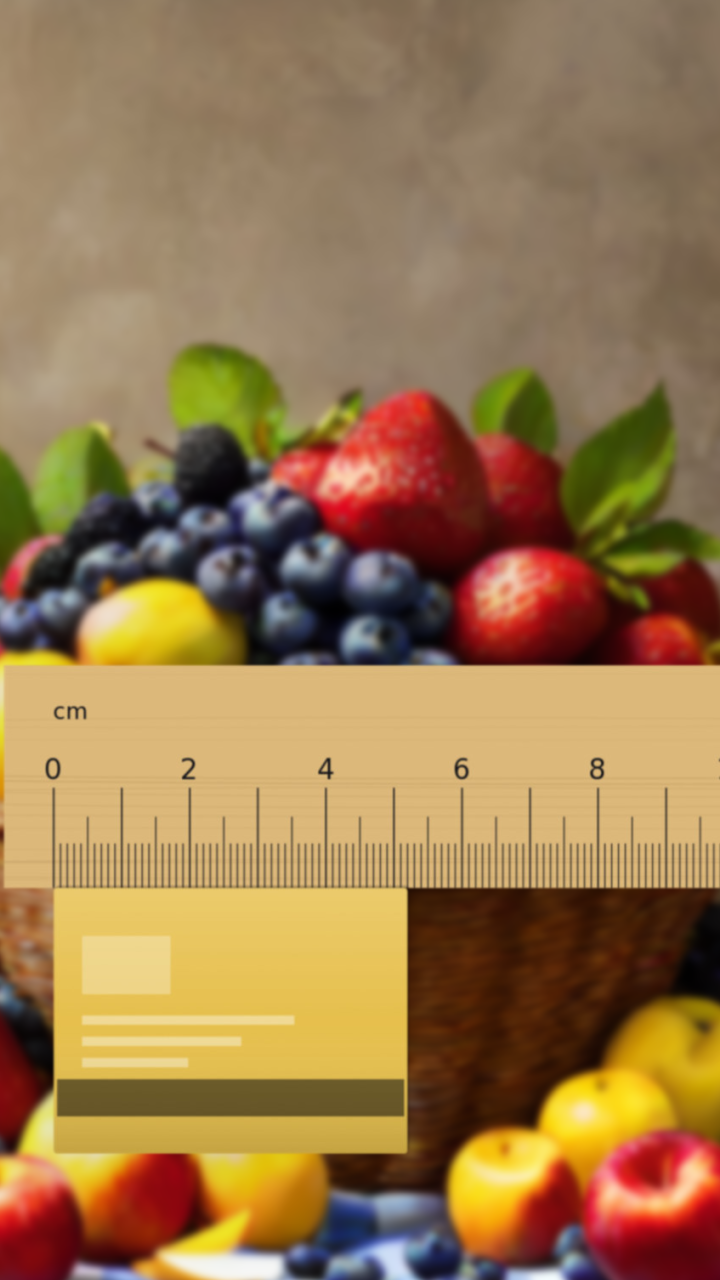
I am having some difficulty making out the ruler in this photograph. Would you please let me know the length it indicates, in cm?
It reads 5.2 cm
